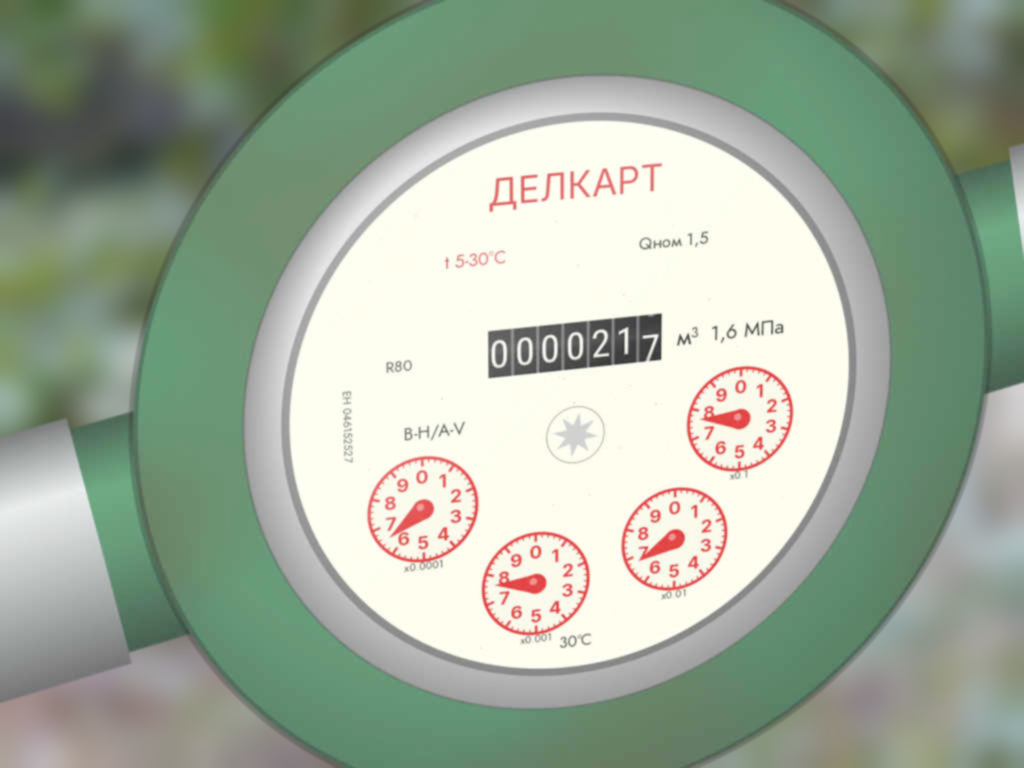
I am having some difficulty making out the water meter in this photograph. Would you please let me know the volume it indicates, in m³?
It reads 216.7676 m³
